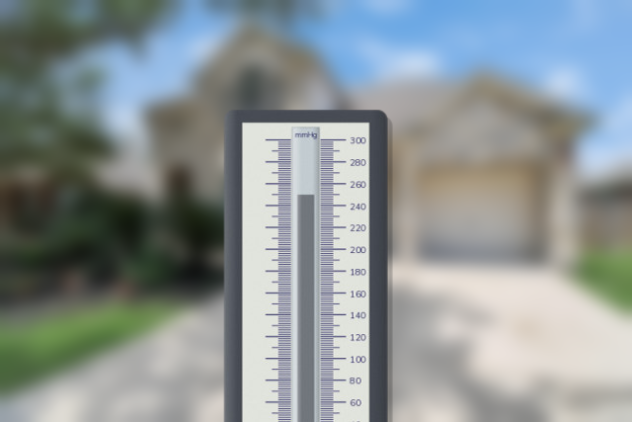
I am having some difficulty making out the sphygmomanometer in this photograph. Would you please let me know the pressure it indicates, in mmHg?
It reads 250 mmHg
